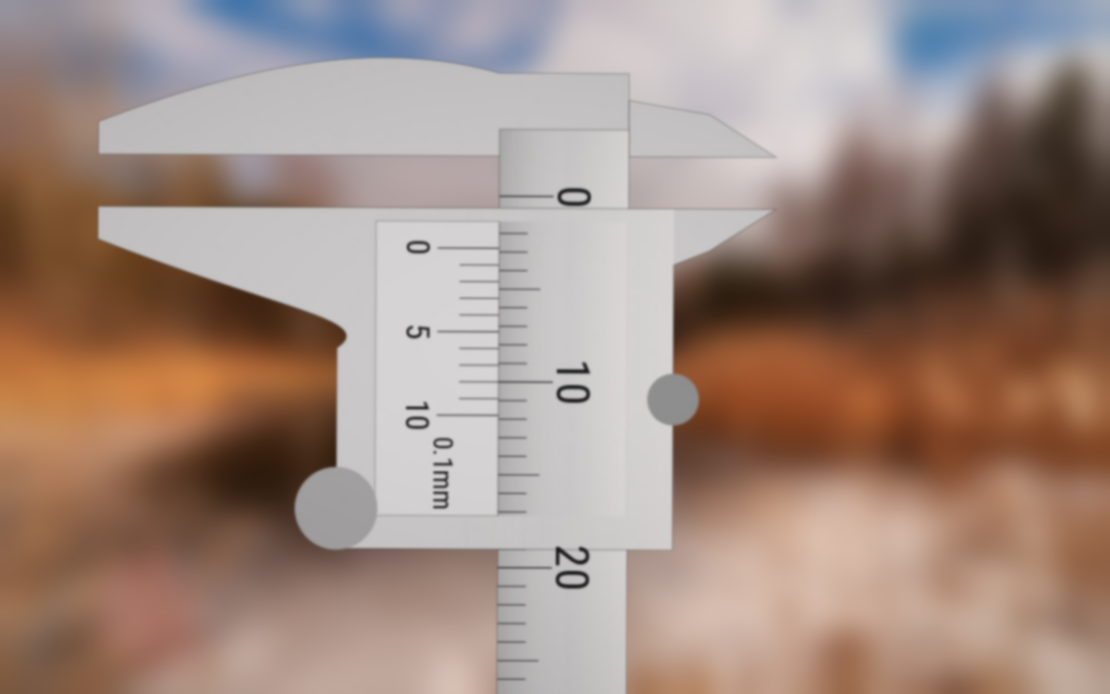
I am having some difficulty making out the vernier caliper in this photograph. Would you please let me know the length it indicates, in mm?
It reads 2.8 mm
